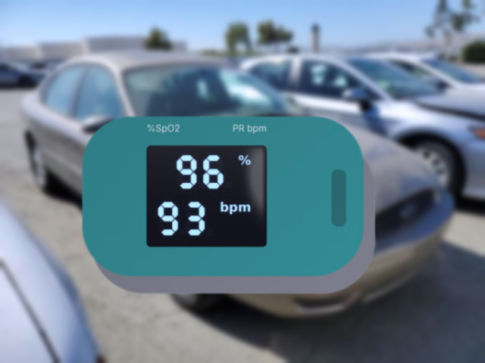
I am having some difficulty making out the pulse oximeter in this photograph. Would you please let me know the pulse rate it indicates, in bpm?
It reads 93 bpm
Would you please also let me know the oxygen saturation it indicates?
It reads 96 %
